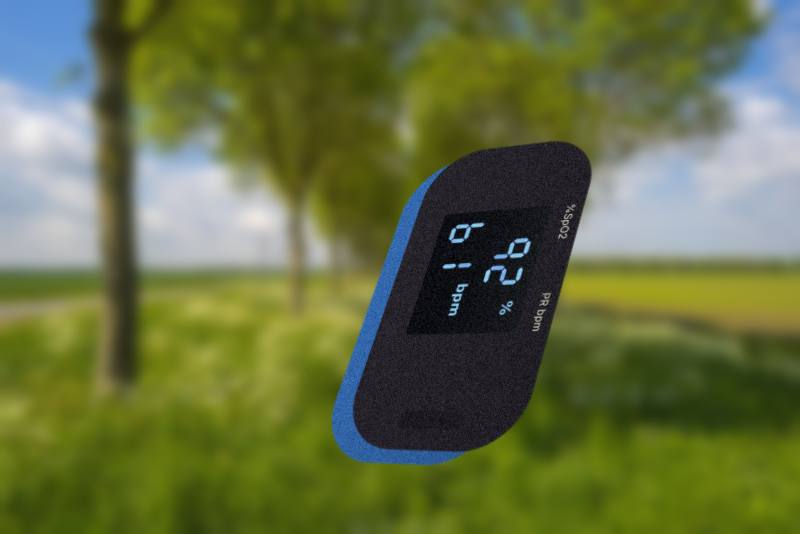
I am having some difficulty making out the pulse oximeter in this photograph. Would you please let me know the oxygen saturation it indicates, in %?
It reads 92 %
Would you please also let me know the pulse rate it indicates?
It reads 61 bpm
